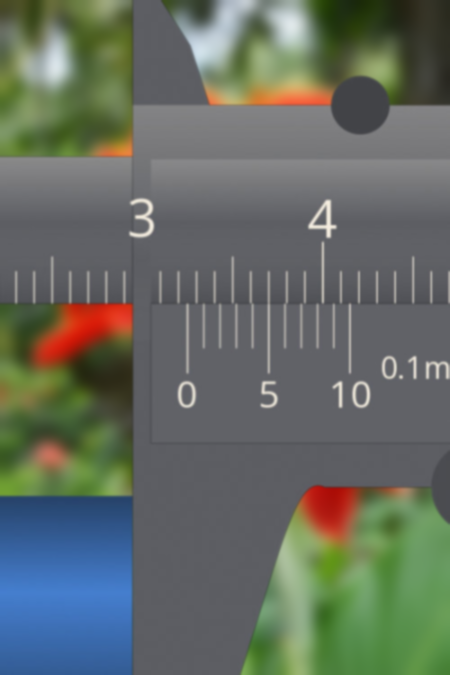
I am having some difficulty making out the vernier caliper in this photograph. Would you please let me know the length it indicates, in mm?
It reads 32.5 mm
